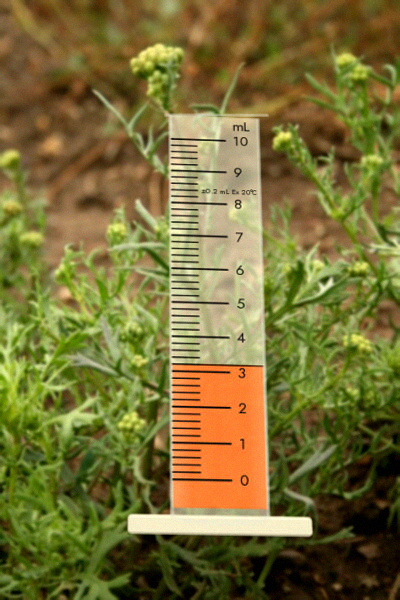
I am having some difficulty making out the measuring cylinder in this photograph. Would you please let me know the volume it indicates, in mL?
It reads 3.2 mL
